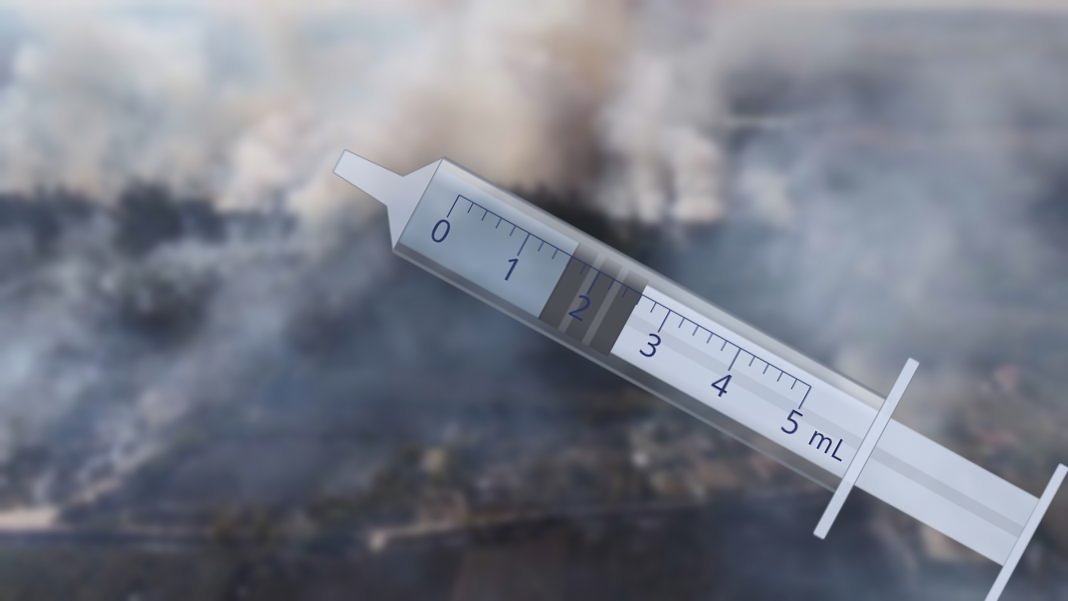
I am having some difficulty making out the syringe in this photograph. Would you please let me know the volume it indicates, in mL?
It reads 1.6 mL
